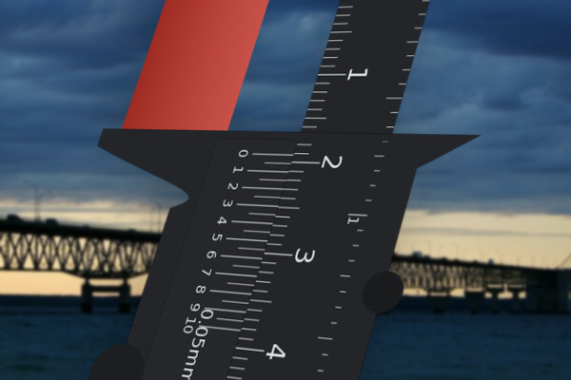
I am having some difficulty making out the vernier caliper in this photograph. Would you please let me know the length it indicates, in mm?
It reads 19.2 mm
